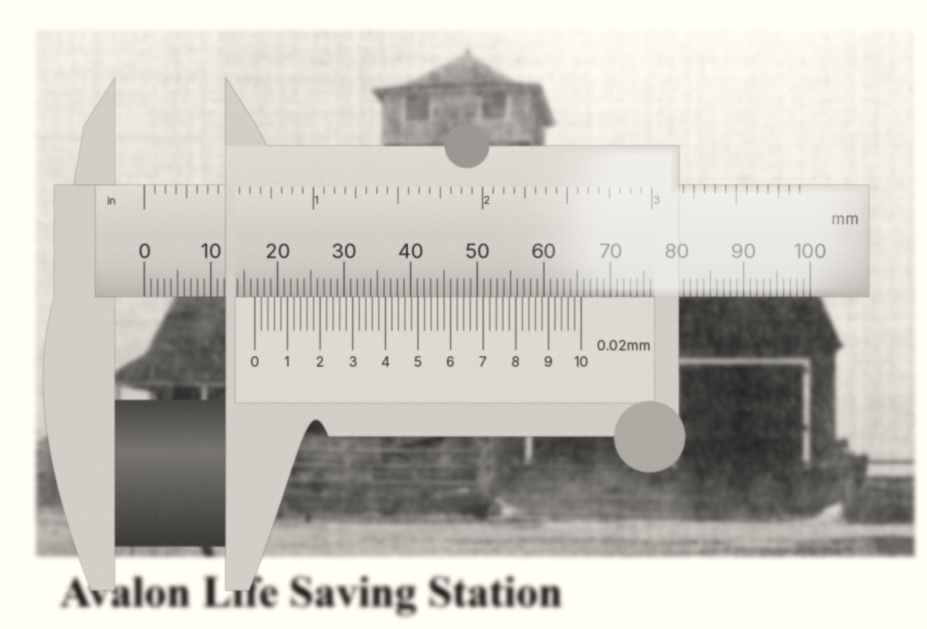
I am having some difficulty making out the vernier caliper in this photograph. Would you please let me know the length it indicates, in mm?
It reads 16.6 mm
